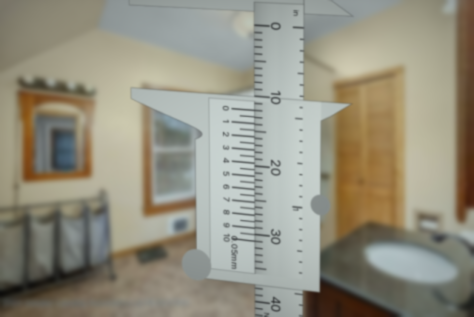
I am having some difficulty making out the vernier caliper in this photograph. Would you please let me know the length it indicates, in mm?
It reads 12.0 mm
